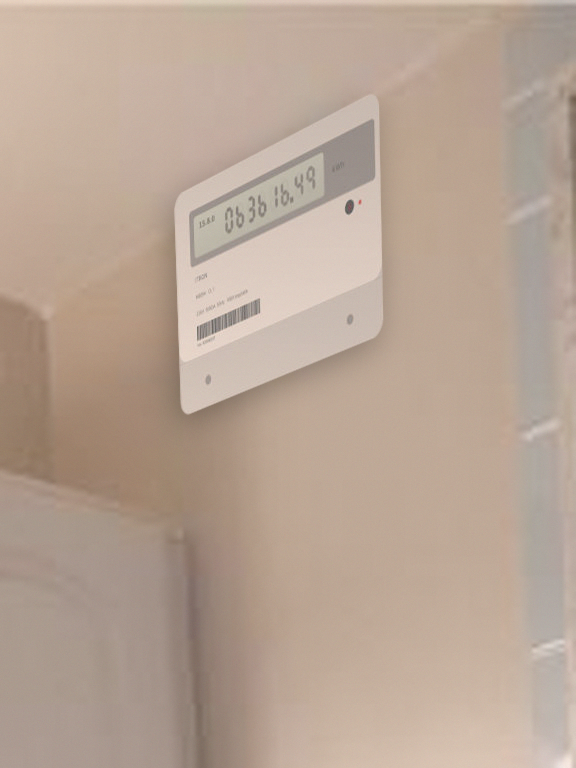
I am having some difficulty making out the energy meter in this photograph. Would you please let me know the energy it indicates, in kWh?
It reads 63616.49 kWh
